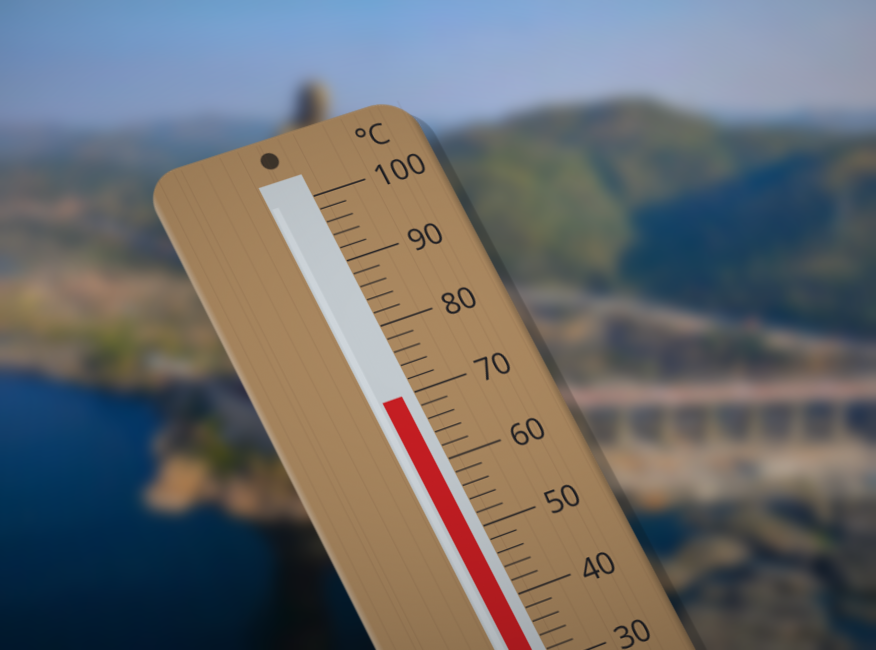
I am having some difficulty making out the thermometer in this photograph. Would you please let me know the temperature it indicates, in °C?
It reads 70 °C
